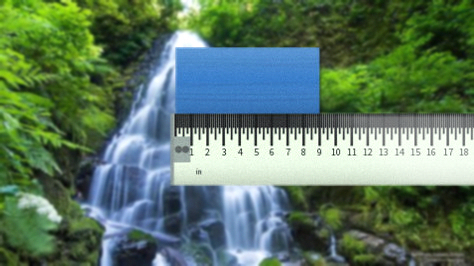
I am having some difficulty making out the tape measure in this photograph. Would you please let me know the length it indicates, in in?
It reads 9 in
